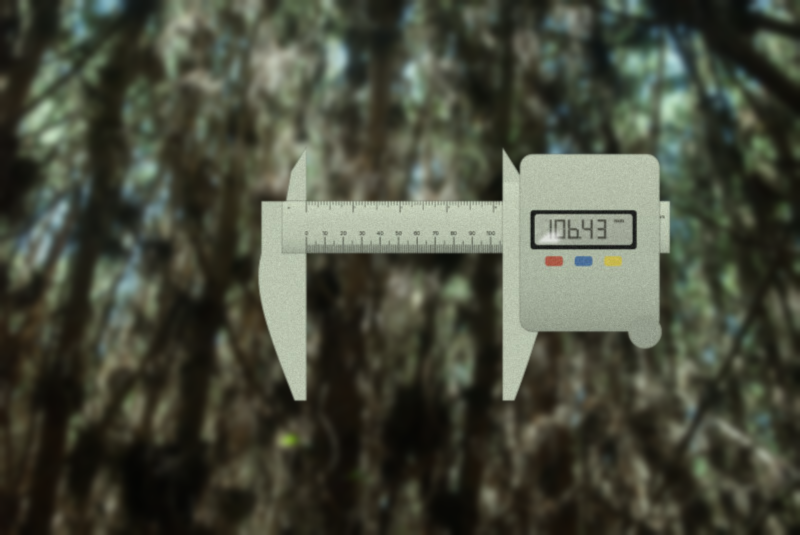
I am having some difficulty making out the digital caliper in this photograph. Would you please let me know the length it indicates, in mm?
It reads 106.43 mm
